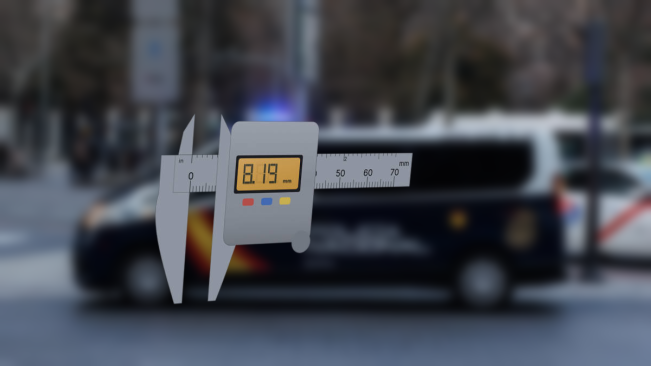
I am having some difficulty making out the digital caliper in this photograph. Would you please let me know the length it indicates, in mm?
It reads 8.19 mm
